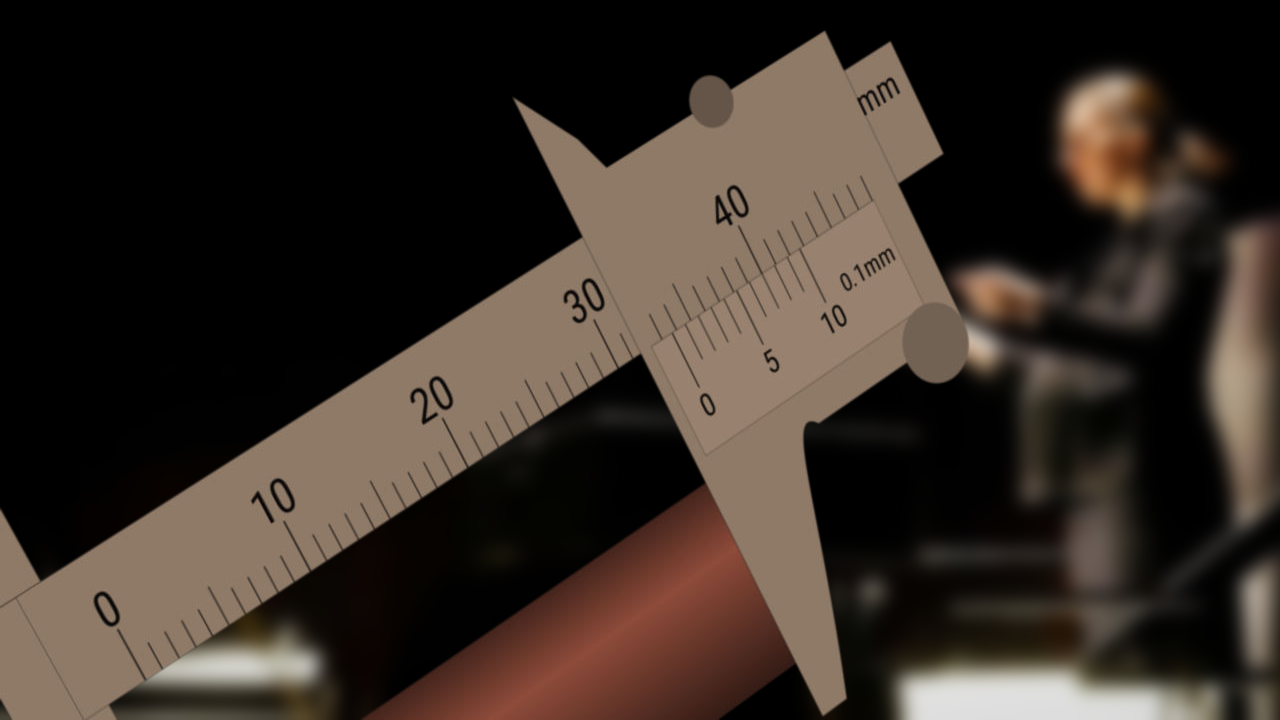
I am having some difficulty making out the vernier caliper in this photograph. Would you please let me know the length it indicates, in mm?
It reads 33.7 mm
